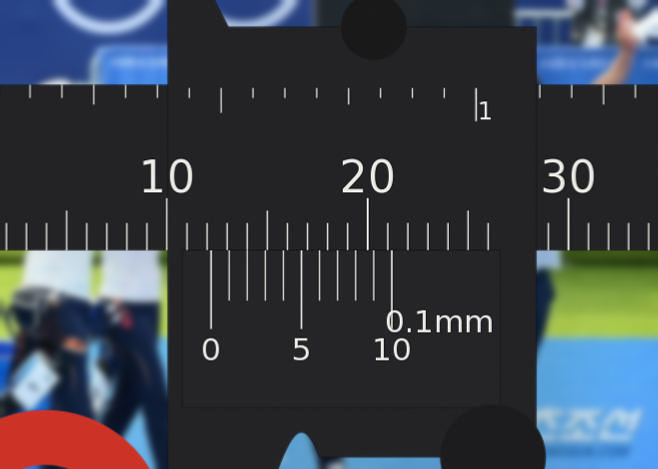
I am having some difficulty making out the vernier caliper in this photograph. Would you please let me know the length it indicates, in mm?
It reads 12.2 mm
